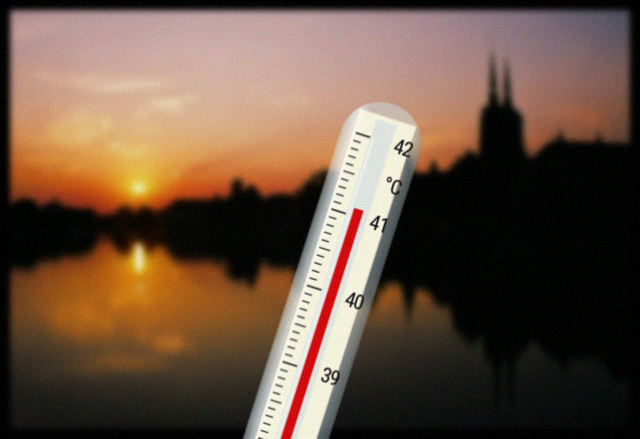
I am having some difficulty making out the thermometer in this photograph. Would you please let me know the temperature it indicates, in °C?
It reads 41.1 °C
